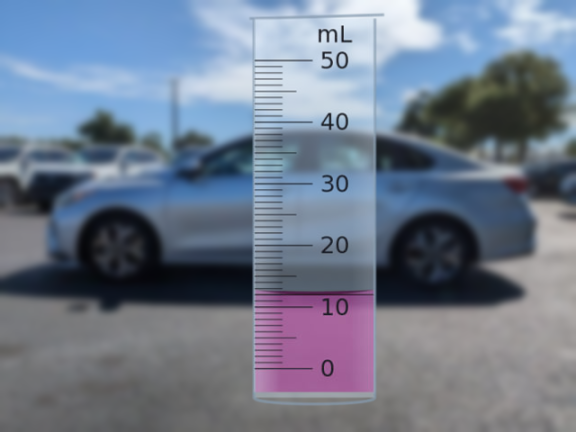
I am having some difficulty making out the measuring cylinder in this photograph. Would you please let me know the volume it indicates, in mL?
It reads 12 mL
